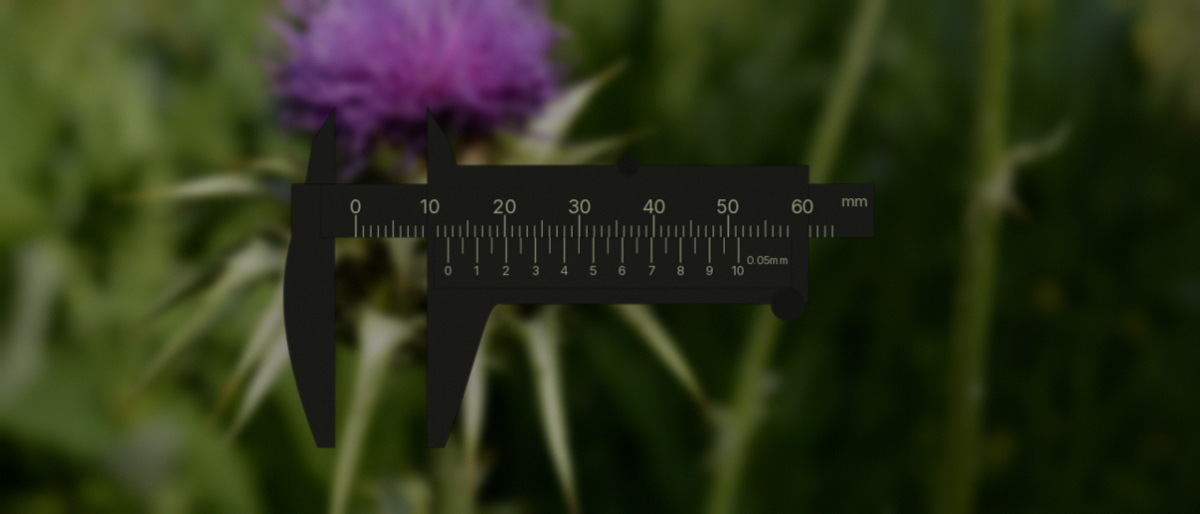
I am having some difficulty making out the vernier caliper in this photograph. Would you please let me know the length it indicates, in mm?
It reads 12.4 mm
